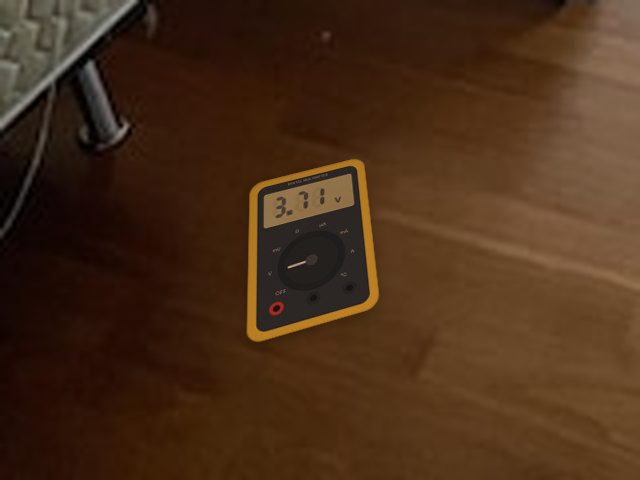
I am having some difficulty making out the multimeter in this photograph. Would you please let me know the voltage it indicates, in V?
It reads 3.71 V
